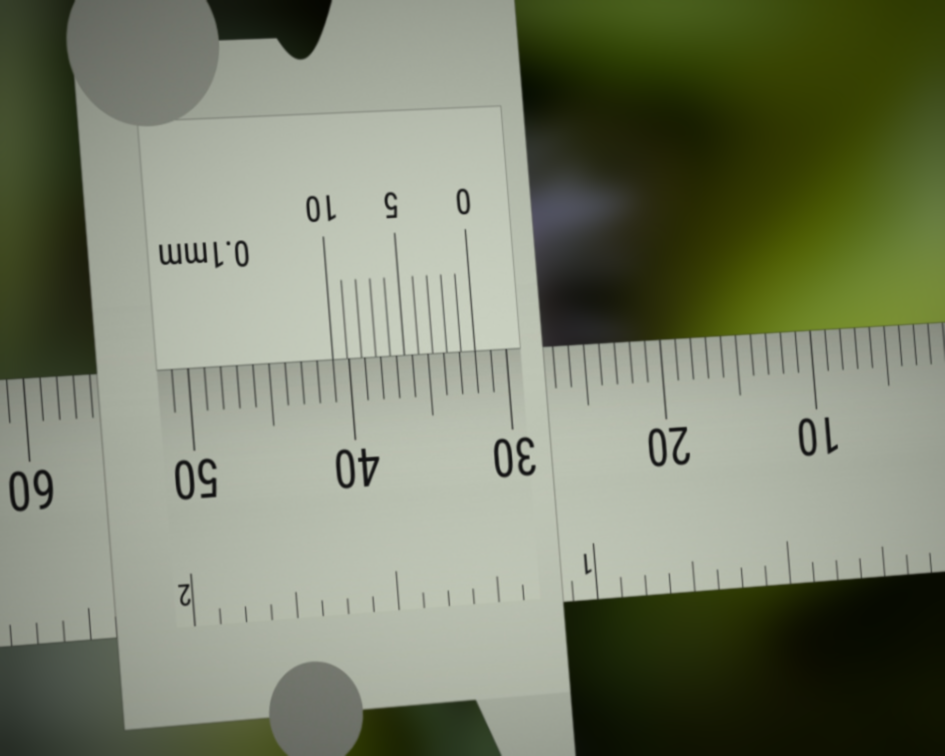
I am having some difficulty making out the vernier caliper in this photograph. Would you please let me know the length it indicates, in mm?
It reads 32.0 mm
